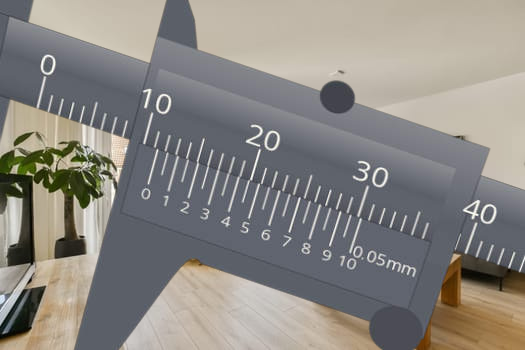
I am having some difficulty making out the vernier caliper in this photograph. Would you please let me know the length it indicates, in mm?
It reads 11.3 mm
